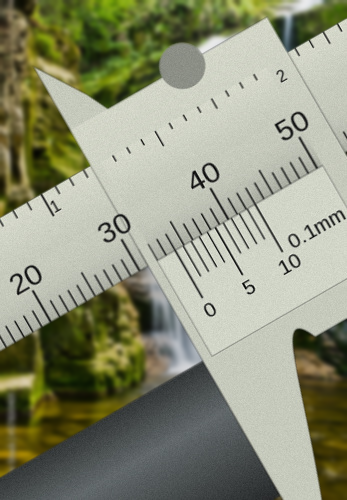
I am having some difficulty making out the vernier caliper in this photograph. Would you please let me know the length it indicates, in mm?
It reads 34.0 mm
